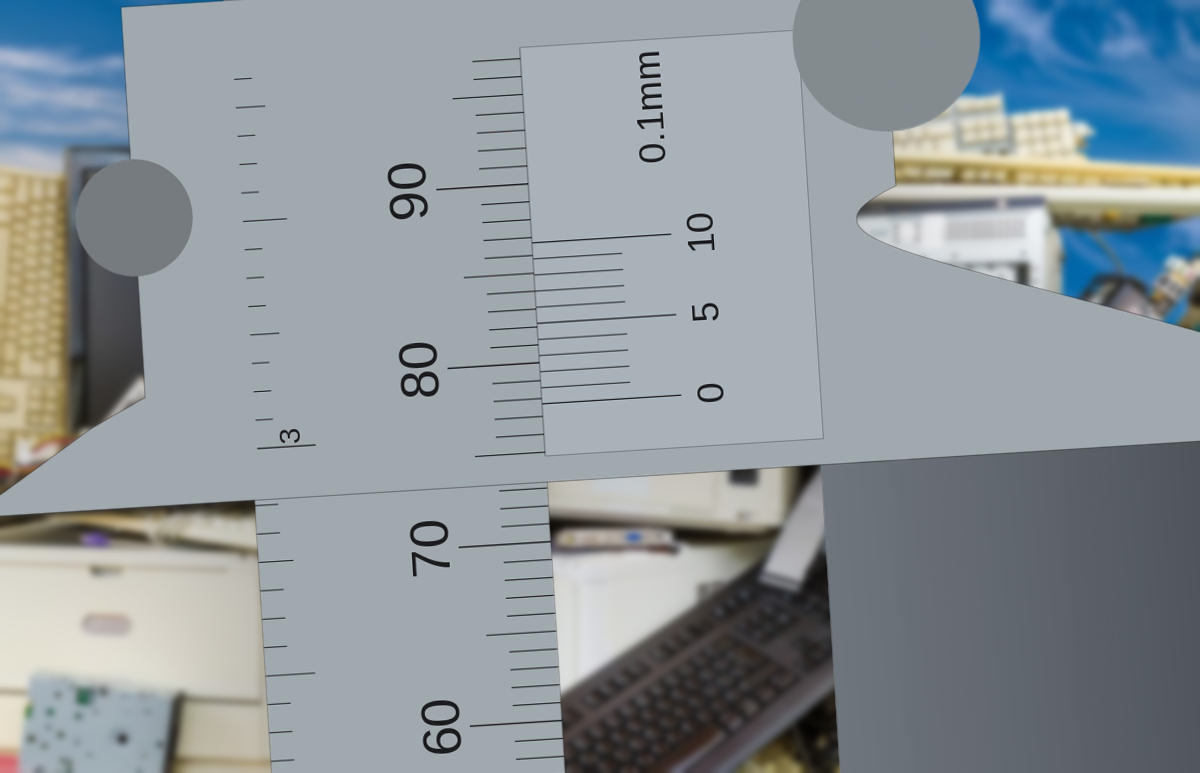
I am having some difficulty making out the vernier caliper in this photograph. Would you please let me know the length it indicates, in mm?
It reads 77.7 mm
